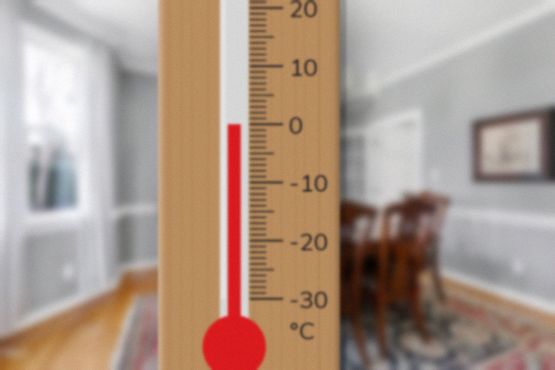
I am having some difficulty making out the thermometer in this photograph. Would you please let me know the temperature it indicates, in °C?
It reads 0 °C
